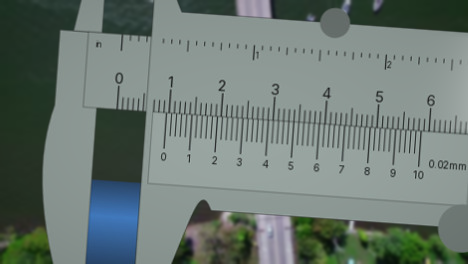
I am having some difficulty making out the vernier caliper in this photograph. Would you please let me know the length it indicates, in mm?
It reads 9.5 mm
